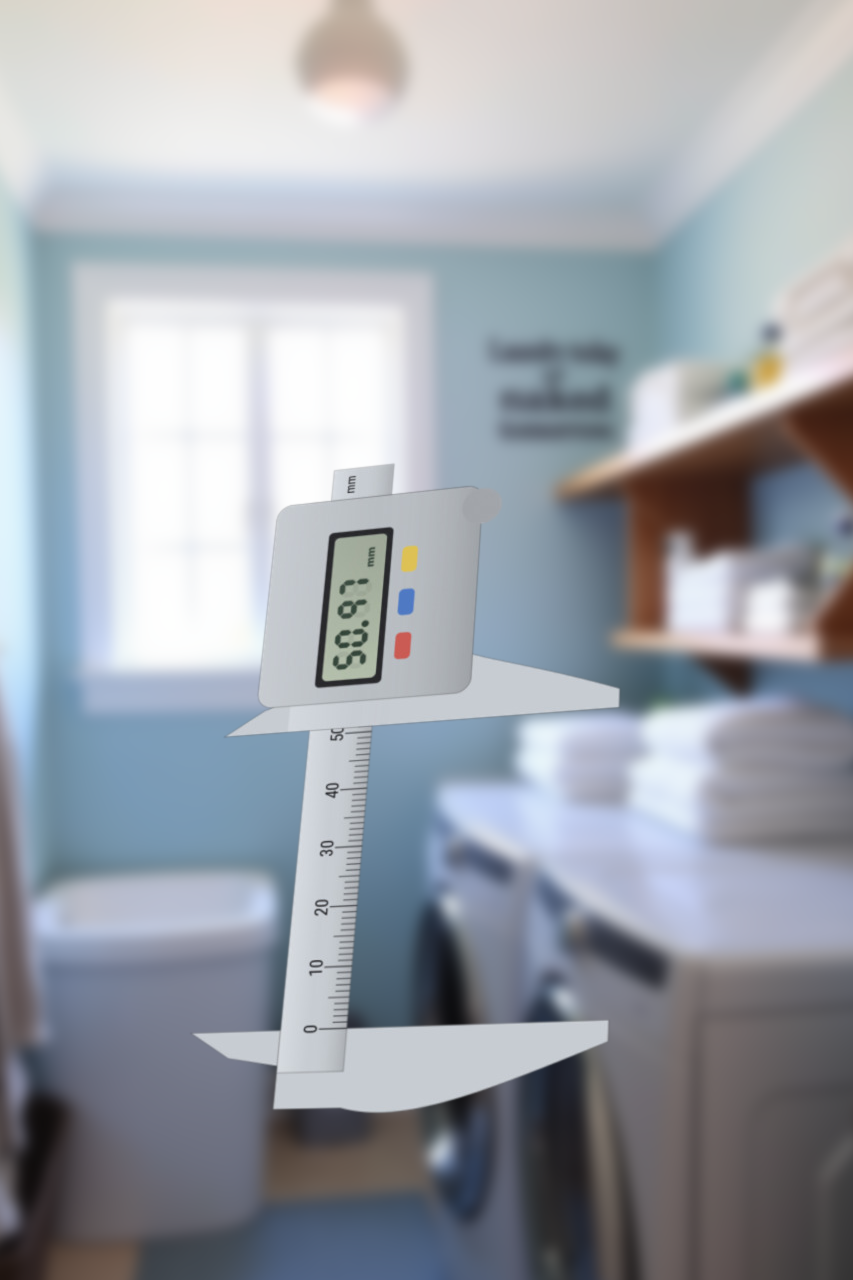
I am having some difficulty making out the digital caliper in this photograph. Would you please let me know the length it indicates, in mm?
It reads 50.97 mm
